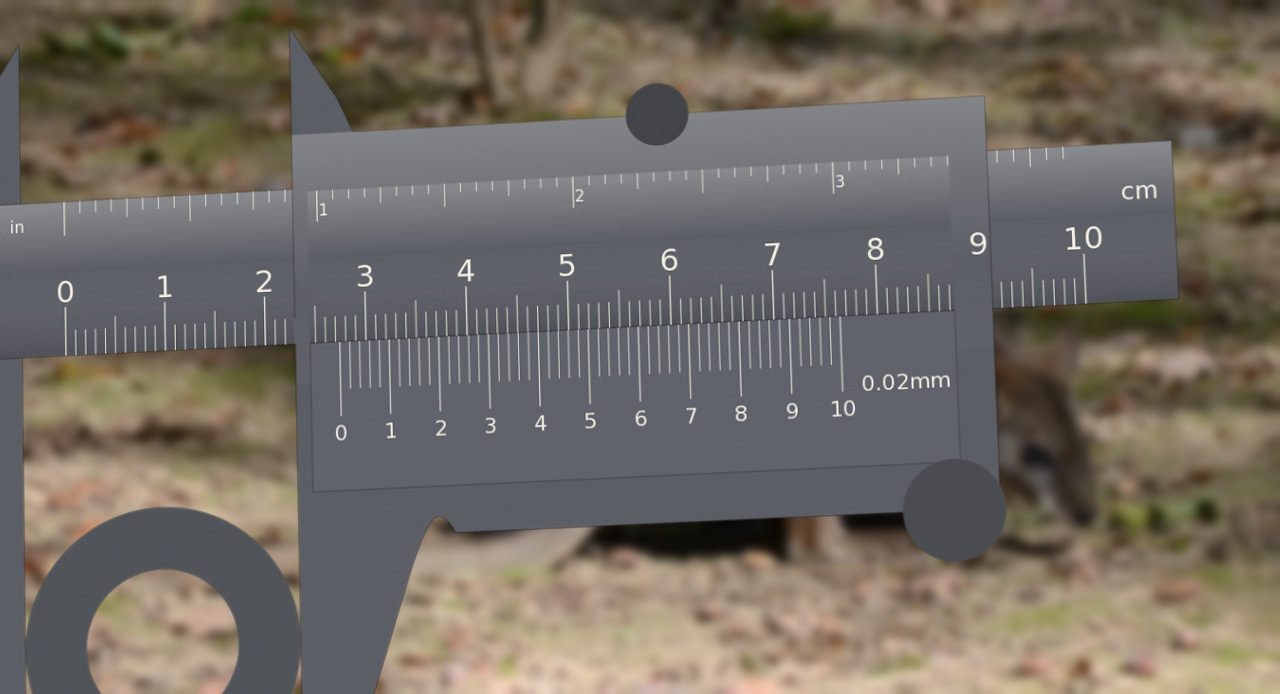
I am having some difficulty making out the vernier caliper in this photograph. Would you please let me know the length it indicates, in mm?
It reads 27.4 mm
